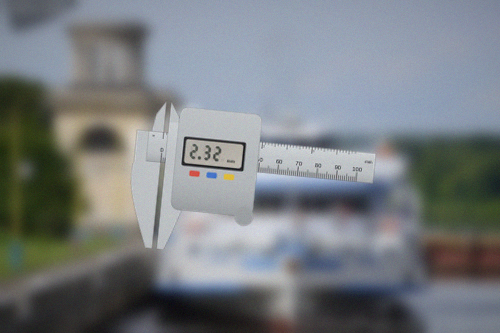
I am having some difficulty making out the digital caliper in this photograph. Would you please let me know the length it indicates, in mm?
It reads 2.32 mm
